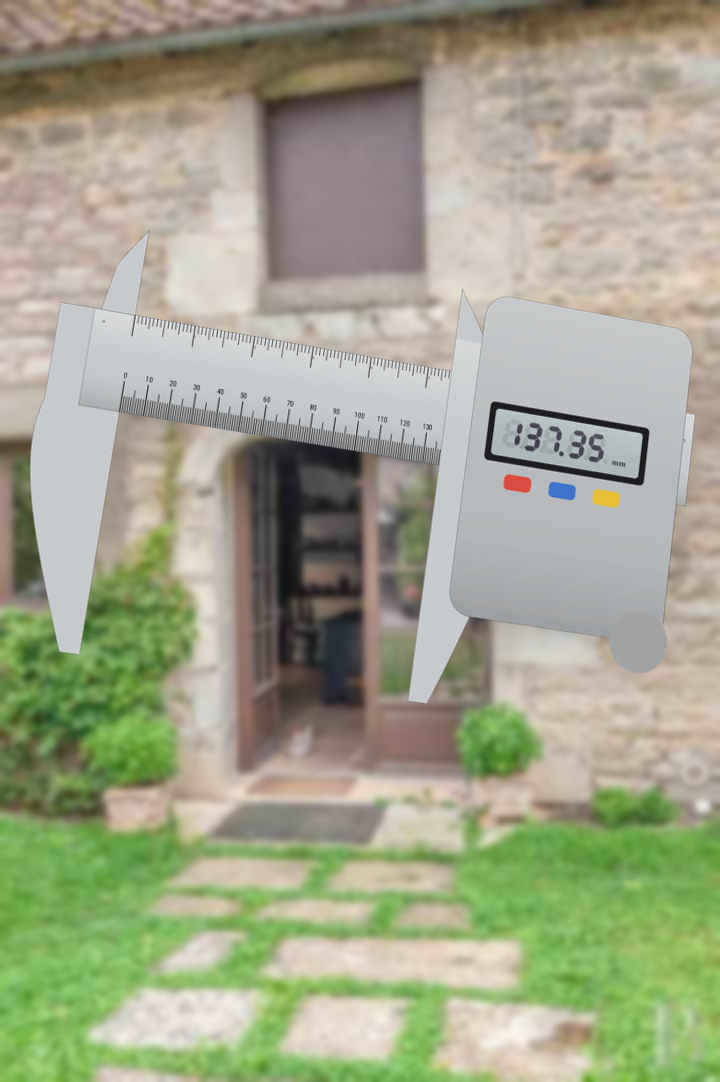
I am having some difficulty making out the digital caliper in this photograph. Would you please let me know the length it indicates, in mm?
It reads 137.35 mm
